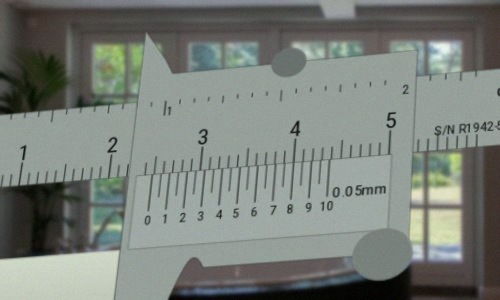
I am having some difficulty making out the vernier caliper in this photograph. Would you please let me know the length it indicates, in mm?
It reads 24.8 mm
